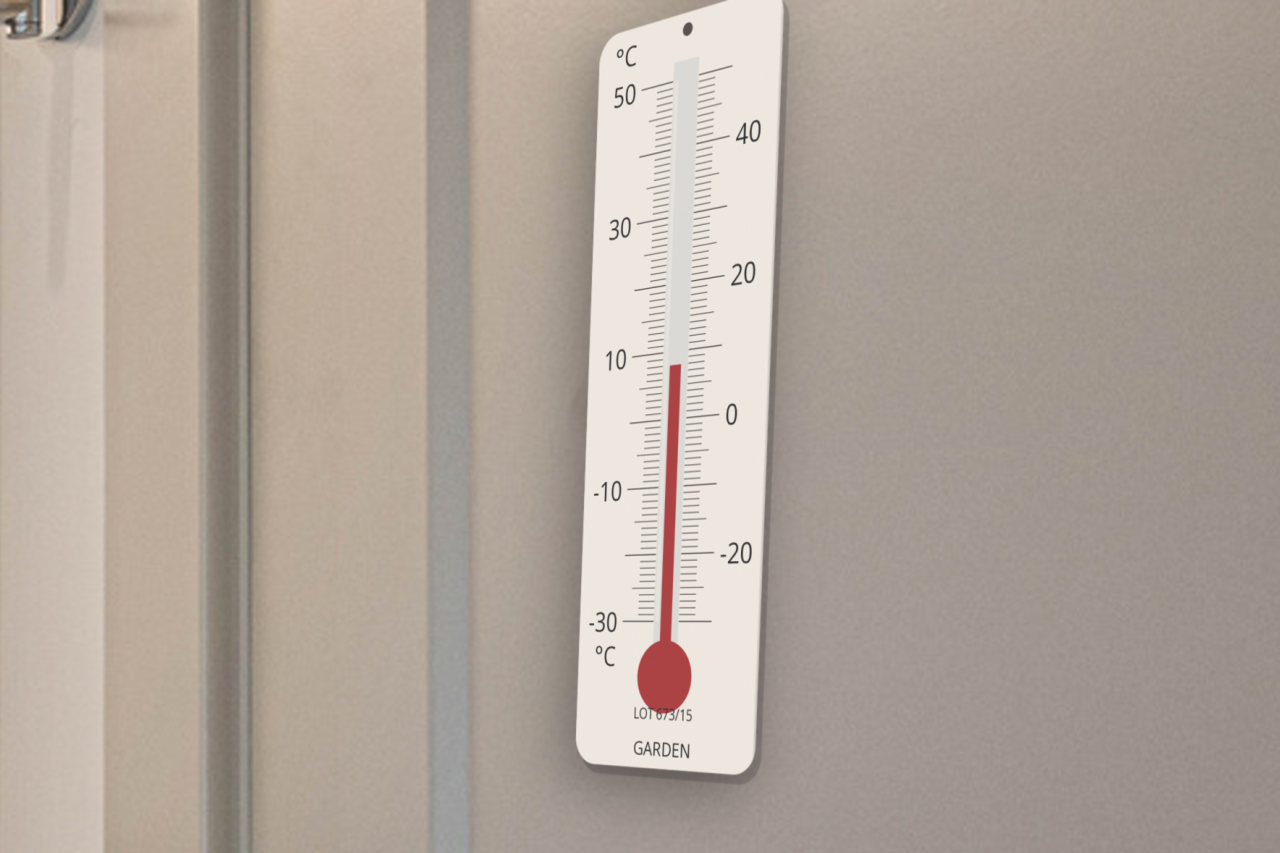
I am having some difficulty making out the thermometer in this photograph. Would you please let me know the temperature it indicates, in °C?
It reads 8 °C
